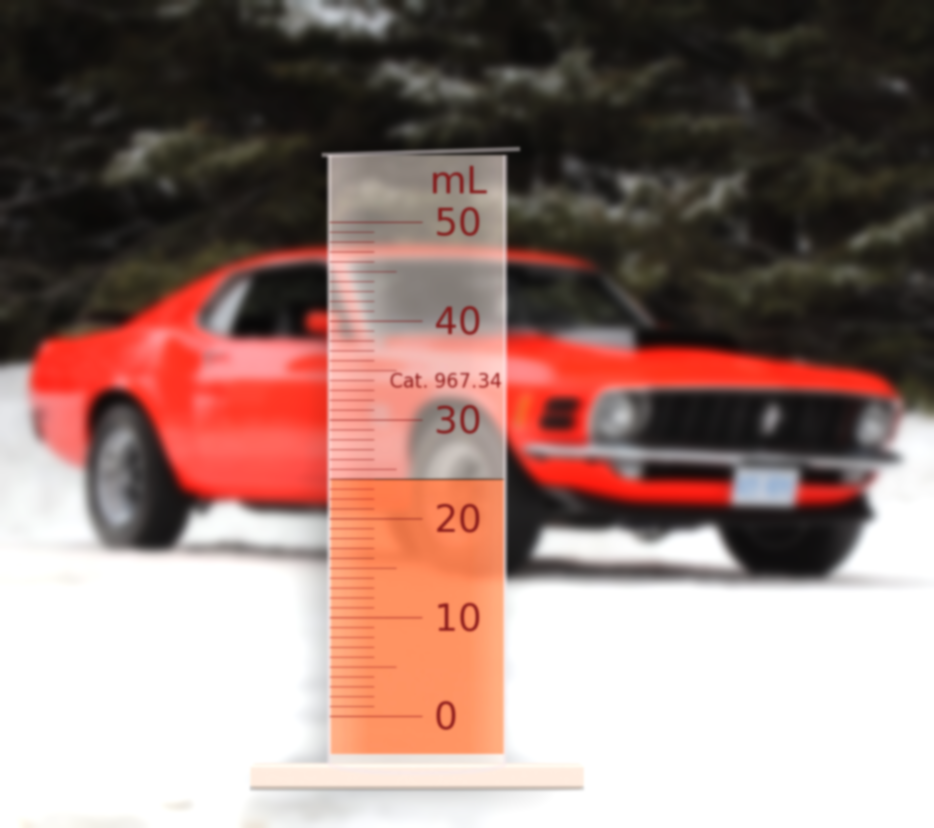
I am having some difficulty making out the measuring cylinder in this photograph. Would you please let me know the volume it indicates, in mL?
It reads 24 mL
